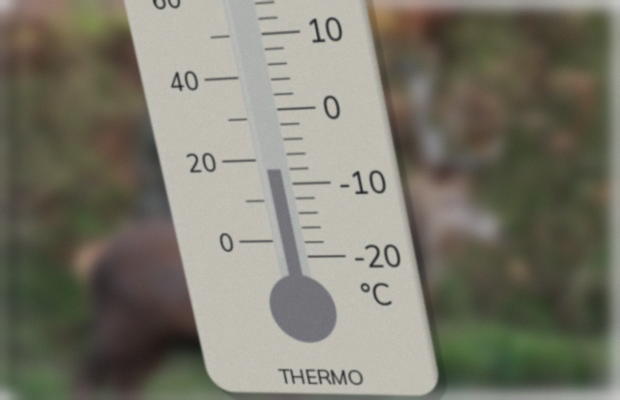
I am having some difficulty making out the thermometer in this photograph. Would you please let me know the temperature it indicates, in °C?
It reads -8 °C
